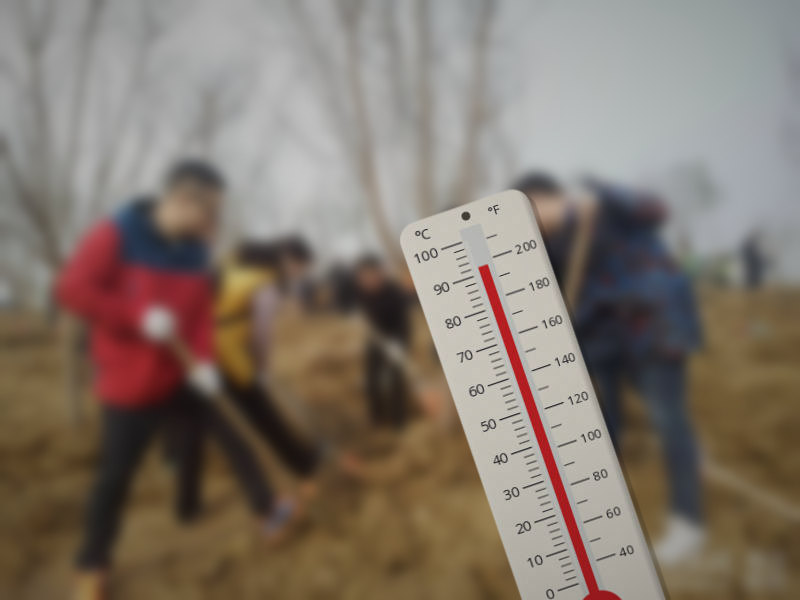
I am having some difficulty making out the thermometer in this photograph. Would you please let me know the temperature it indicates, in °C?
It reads 92 °C
